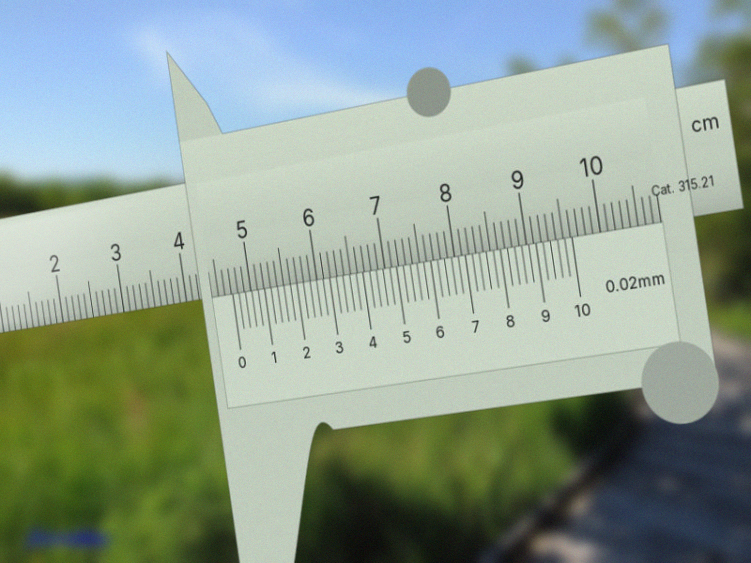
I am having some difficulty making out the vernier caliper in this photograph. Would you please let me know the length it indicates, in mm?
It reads 47.2 mm
